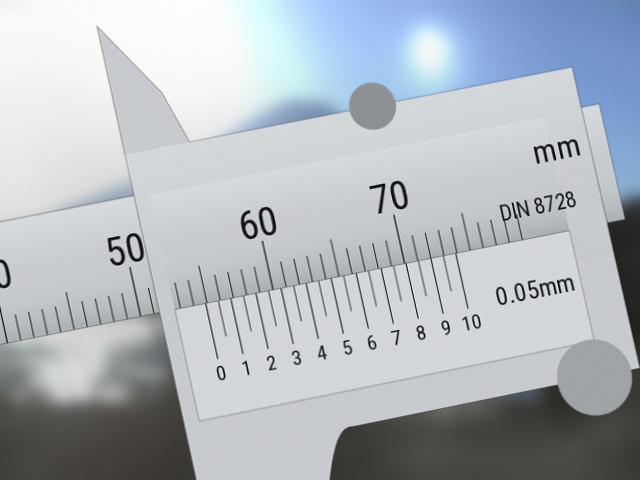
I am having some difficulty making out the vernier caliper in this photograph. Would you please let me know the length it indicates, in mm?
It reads 54.9 mm
